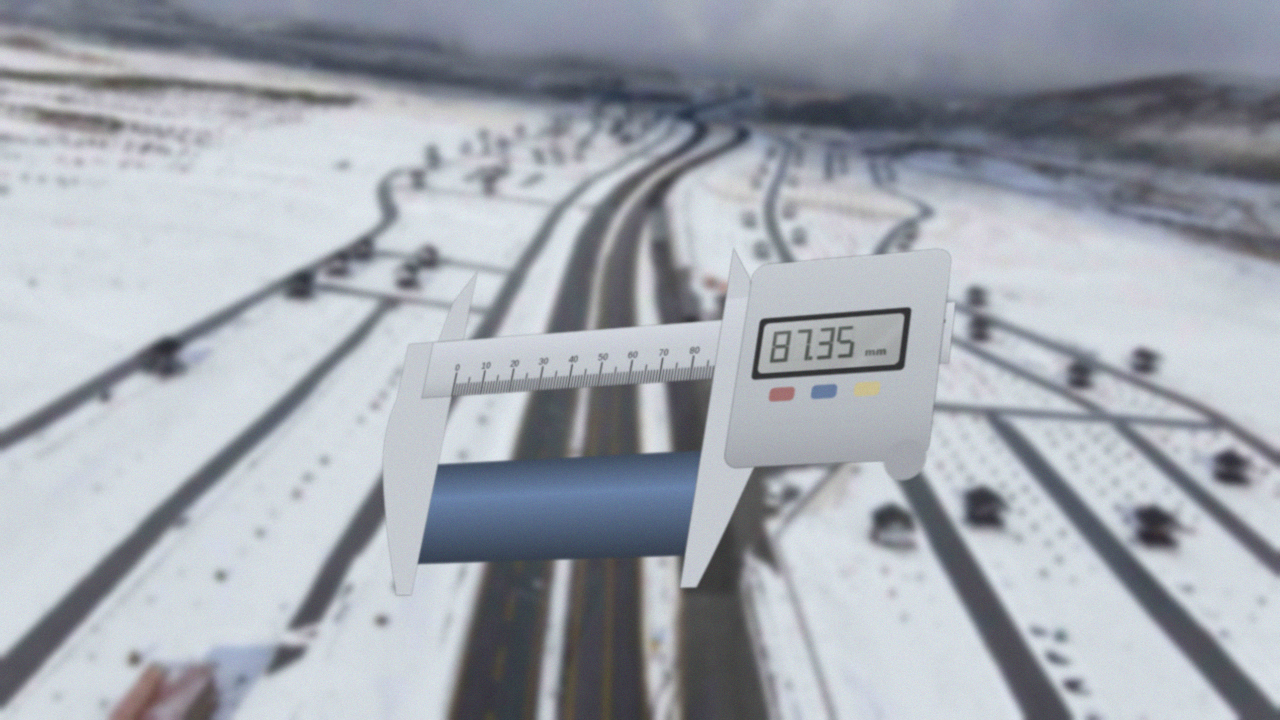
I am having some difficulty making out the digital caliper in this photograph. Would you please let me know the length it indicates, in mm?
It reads 87.35 mm
